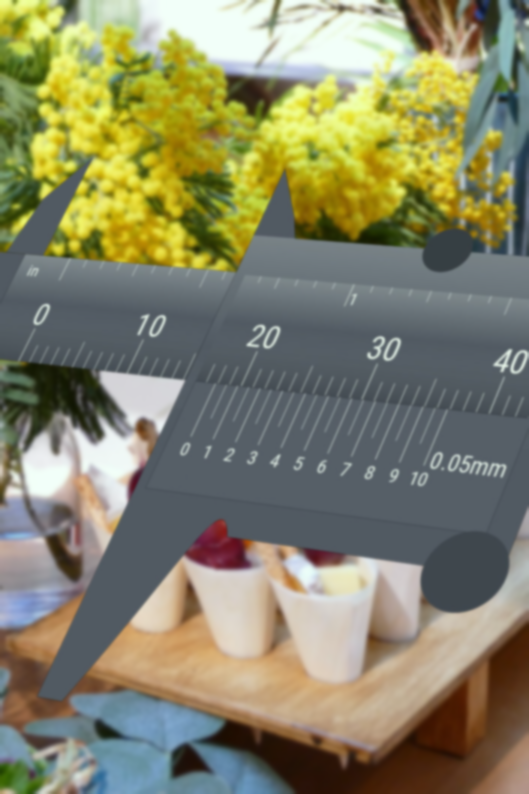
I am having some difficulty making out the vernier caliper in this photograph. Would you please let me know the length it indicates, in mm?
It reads 17.8 mm
